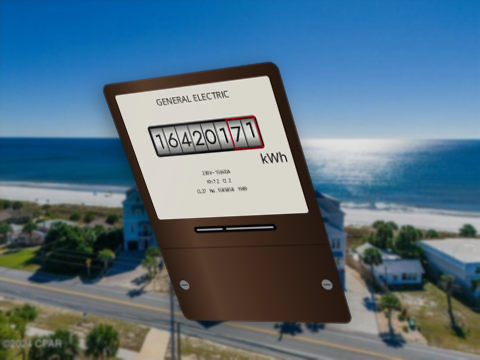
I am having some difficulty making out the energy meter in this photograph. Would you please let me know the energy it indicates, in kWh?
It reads 164201.71 kWh
